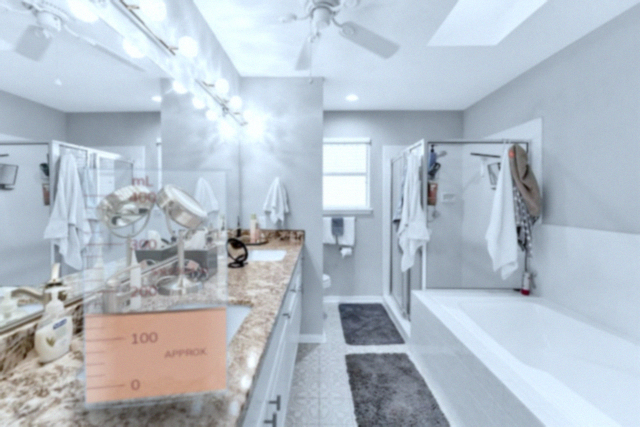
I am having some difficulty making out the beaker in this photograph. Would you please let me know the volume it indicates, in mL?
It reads 150 mL
